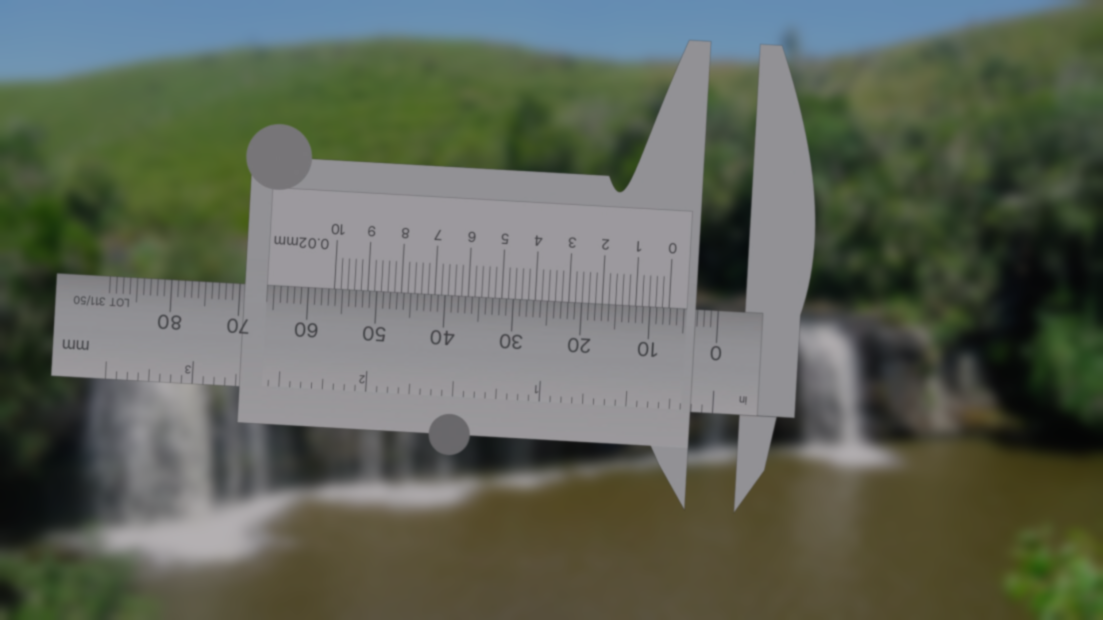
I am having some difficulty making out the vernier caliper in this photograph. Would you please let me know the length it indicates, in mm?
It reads 7.2 mm
